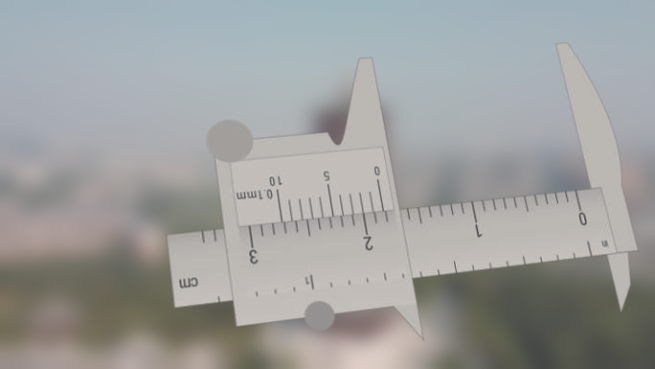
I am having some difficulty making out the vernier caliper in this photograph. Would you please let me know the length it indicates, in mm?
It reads 18.2 mm
